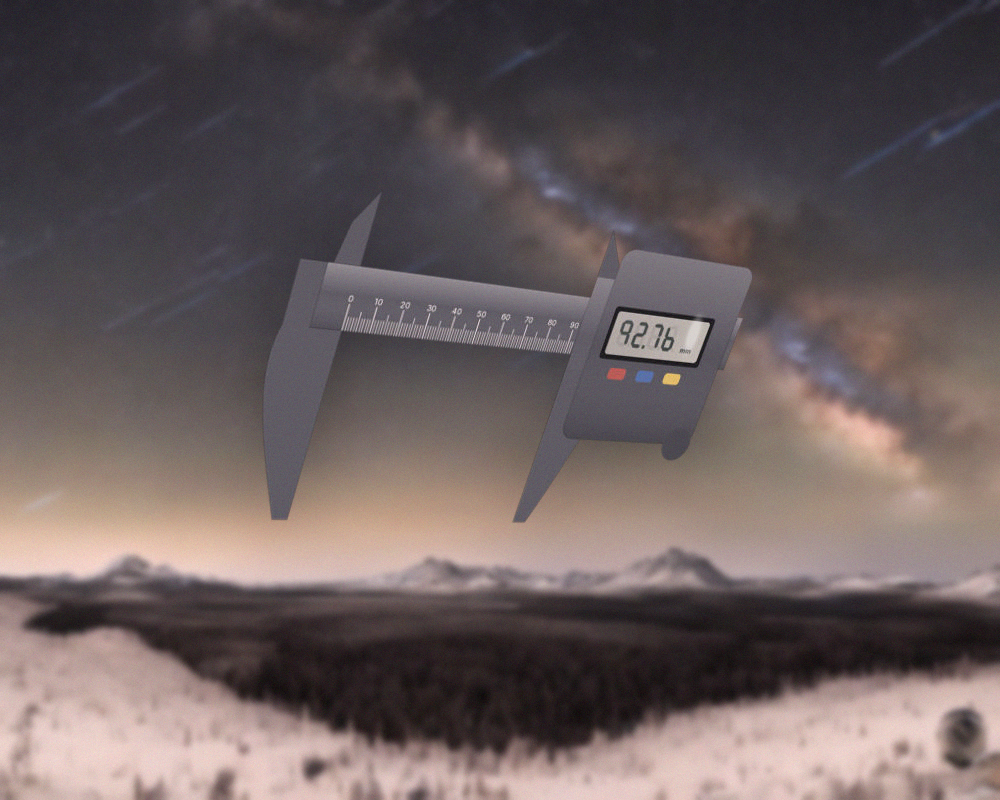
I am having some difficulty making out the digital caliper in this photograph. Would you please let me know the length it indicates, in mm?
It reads 92.76 mm
